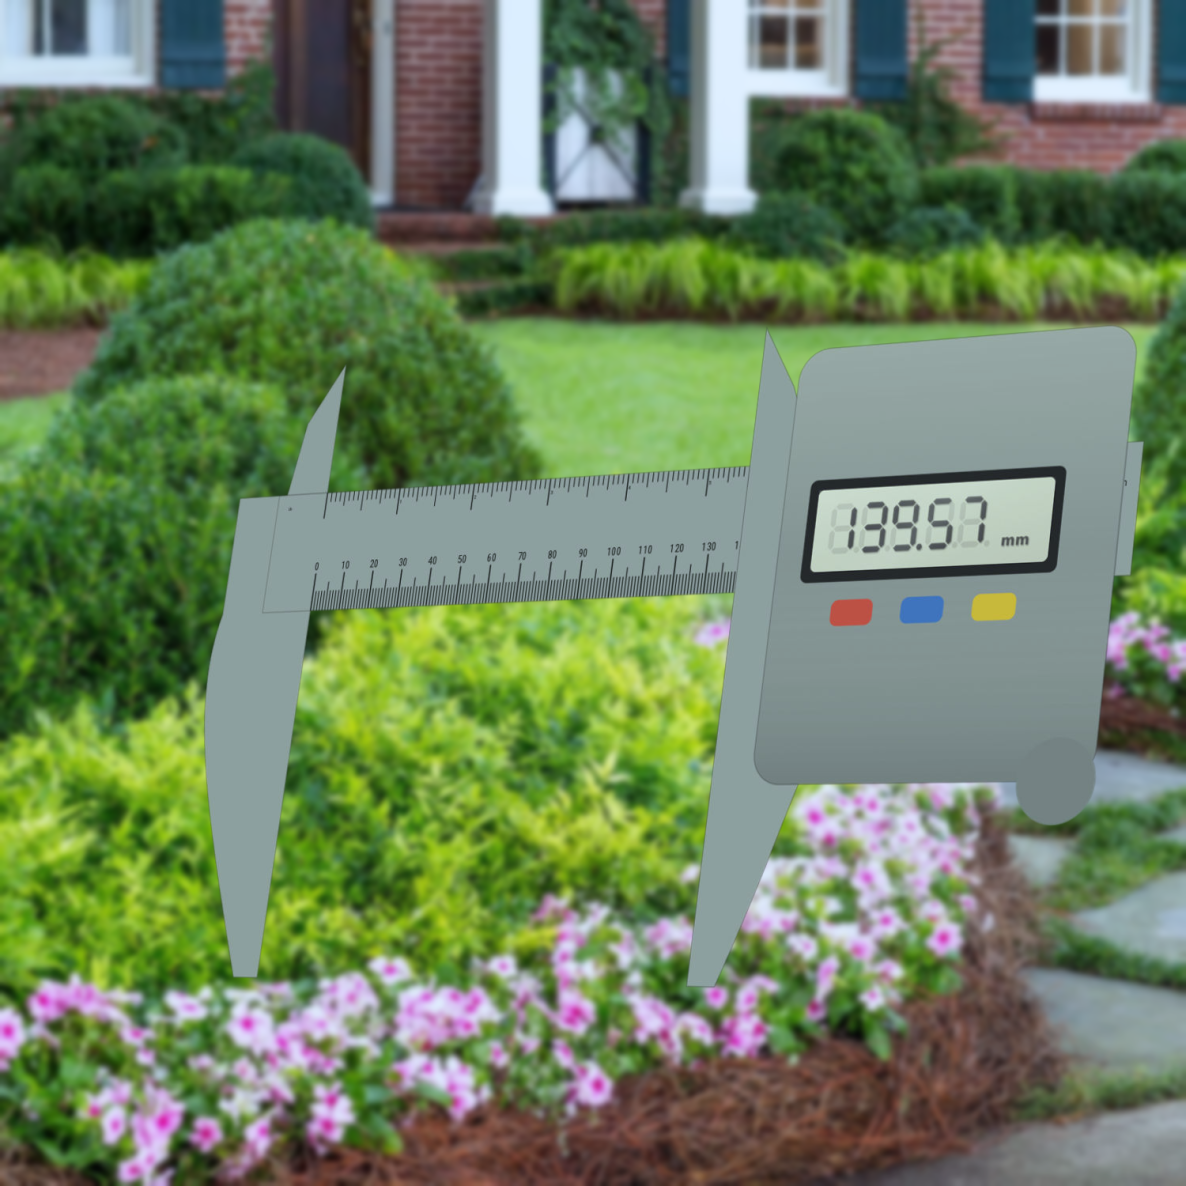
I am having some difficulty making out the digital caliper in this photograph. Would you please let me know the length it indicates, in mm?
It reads 139.57 mm
